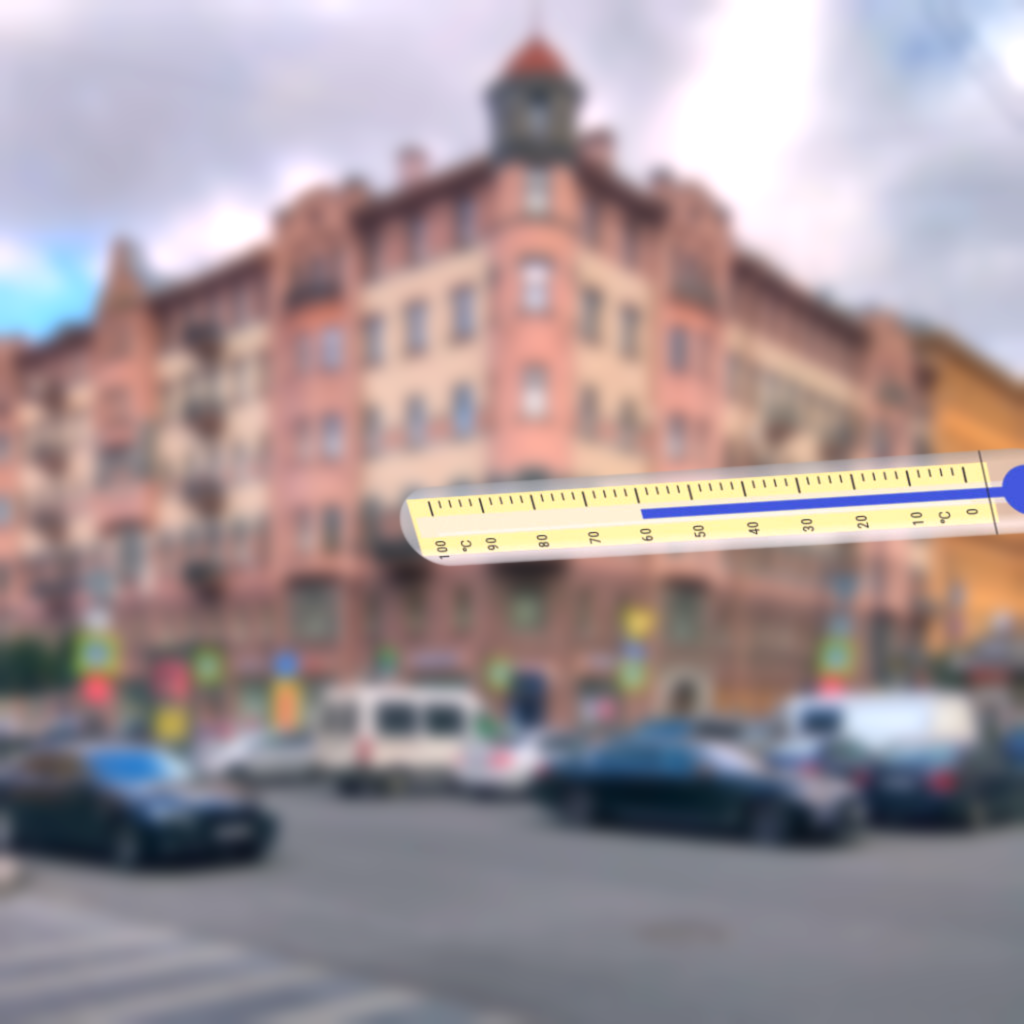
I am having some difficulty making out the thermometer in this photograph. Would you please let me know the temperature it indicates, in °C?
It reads 60 °C
